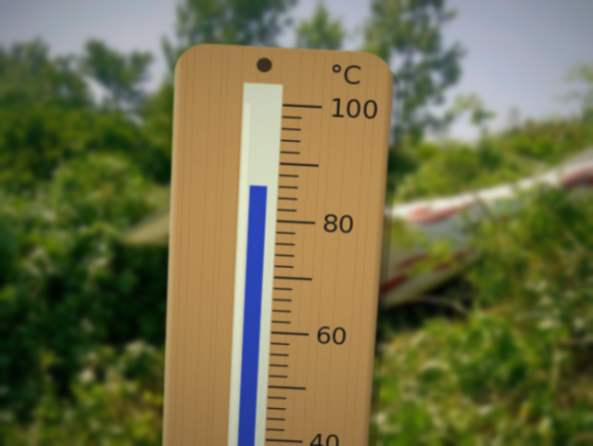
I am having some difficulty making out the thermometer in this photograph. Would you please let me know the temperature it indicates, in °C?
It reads 86 °C
